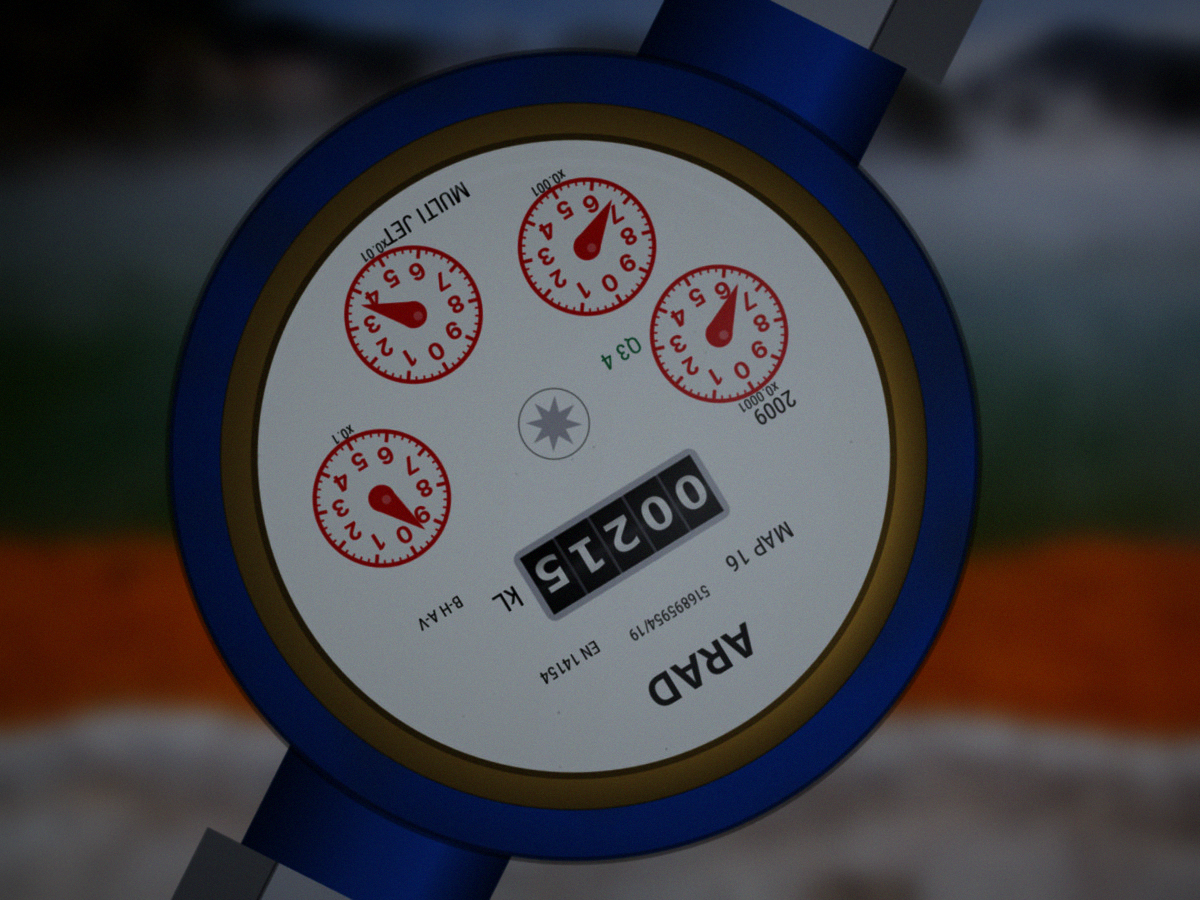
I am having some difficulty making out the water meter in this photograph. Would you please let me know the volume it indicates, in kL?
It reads 214.9366 kL
